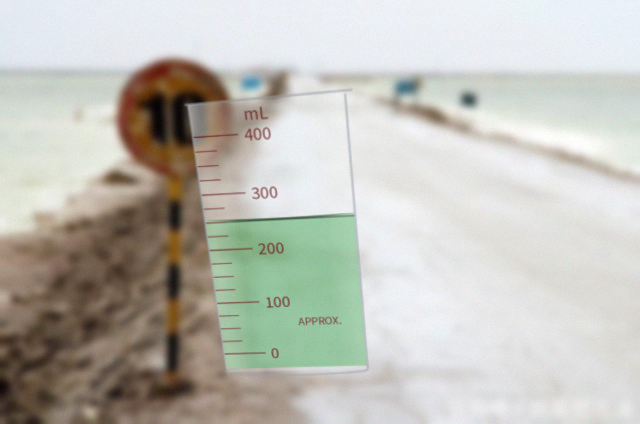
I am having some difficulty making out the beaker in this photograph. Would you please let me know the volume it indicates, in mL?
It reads 250 mL
